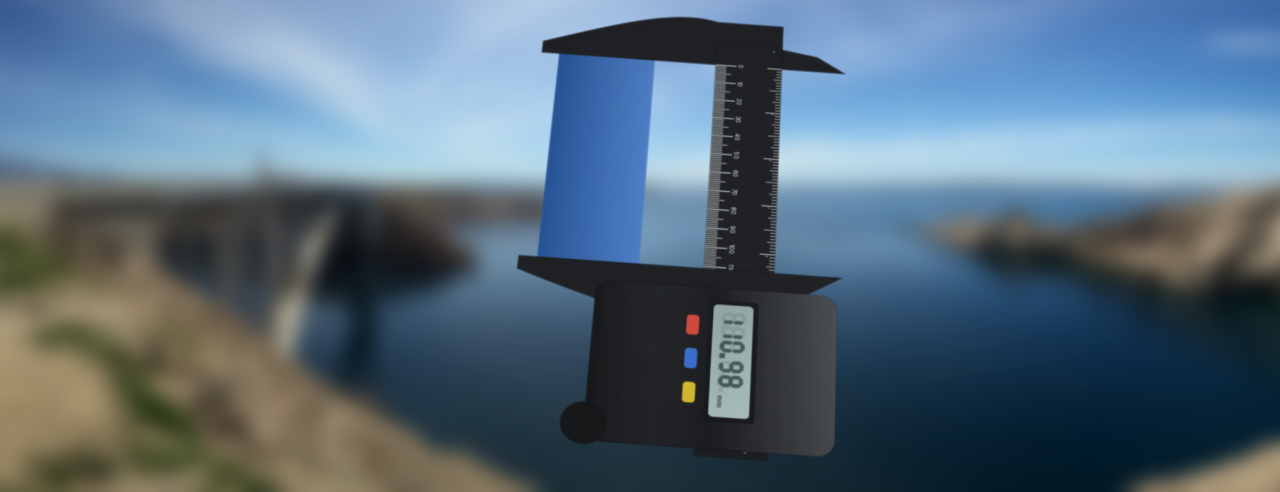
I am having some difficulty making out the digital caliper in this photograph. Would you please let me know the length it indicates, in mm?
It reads 110.98 mm
